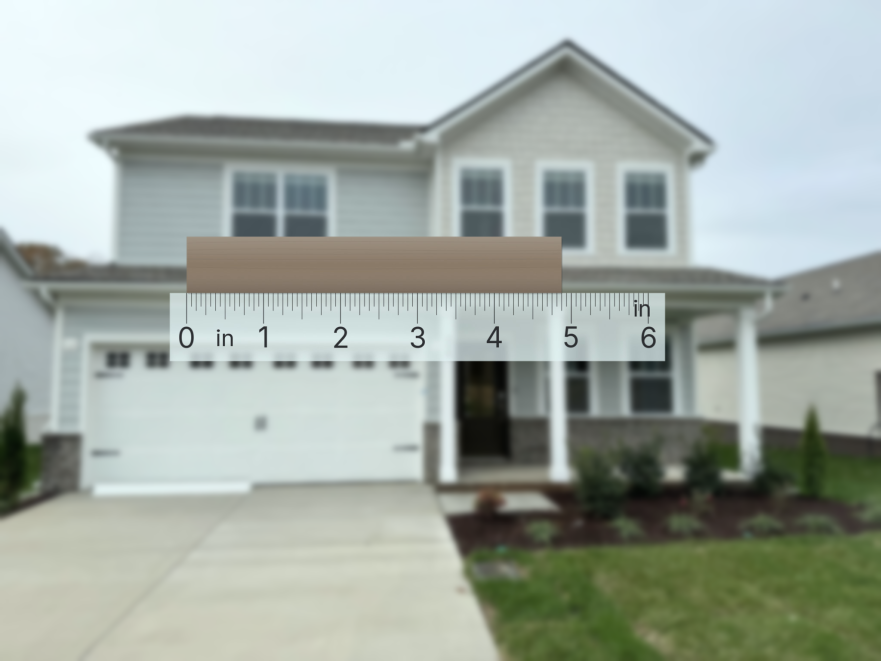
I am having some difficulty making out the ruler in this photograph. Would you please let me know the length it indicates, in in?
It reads 4.875 in
